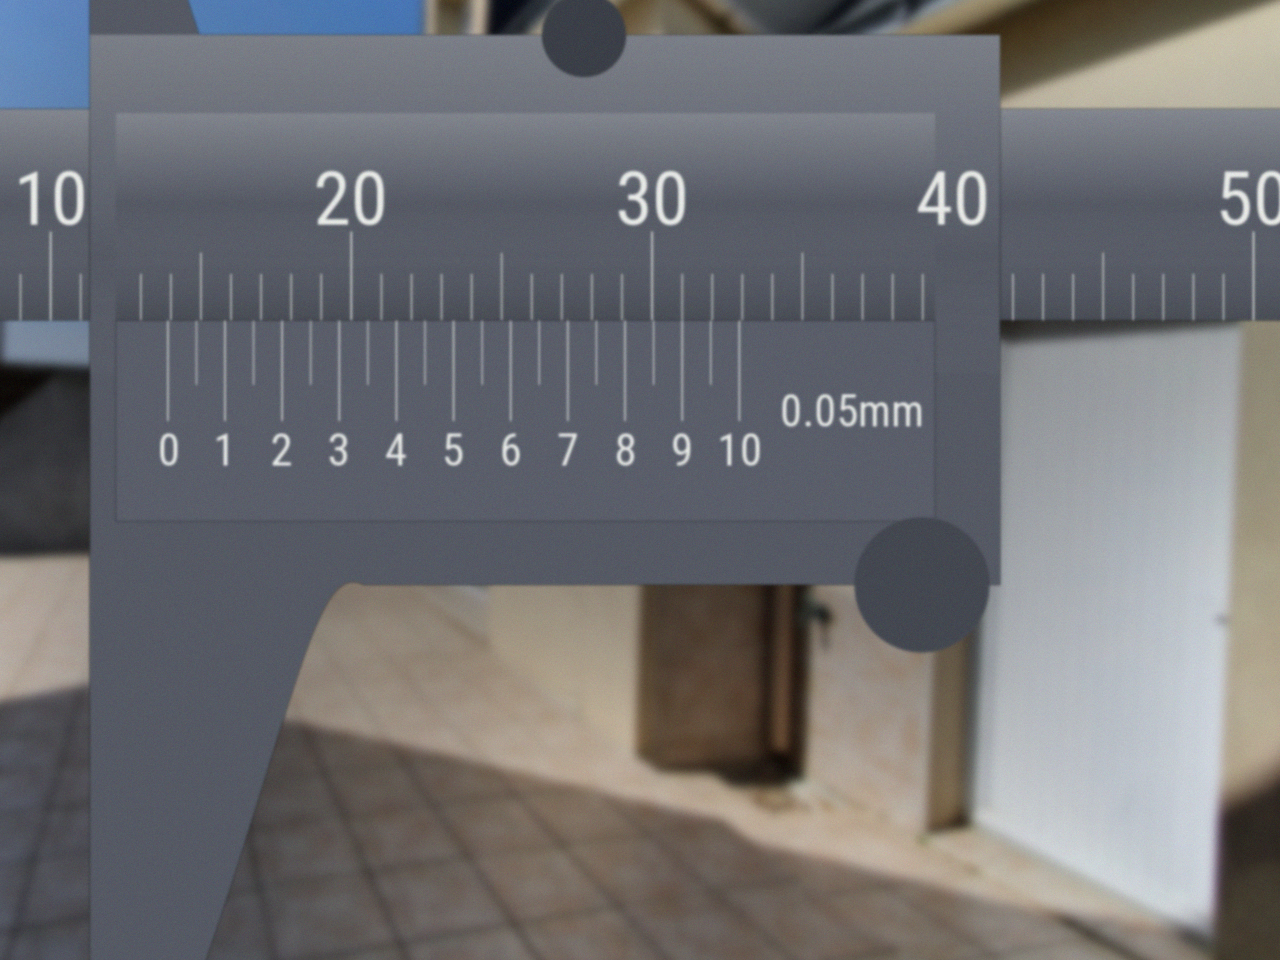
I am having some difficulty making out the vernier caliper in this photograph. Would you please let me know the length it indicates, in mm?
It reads 13.9 mm
